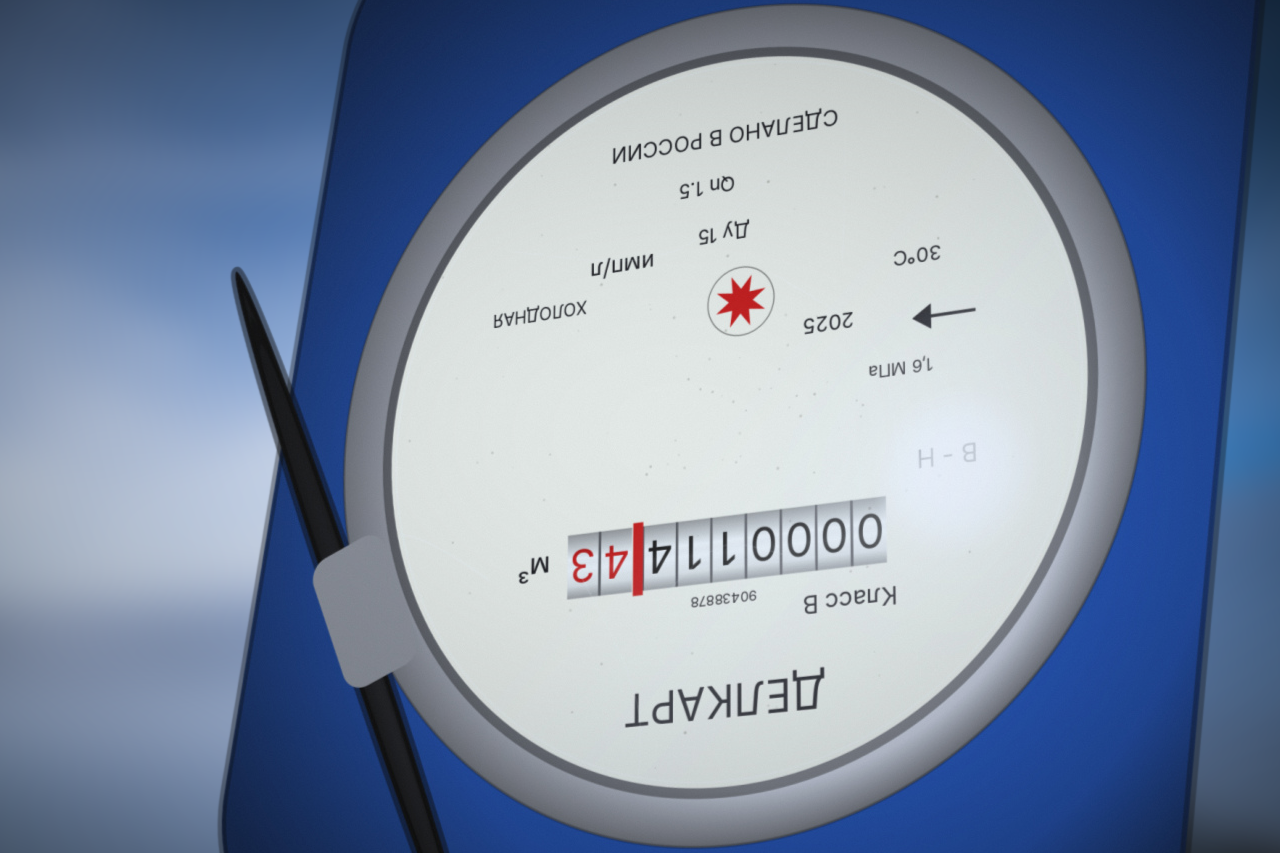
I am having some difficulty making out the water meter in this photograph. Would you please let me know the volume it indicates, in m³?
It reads 114.43 m³
